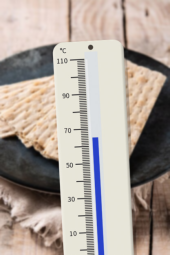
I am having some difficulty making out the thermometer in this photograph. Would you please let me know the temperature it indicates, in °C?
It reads 65 °C
